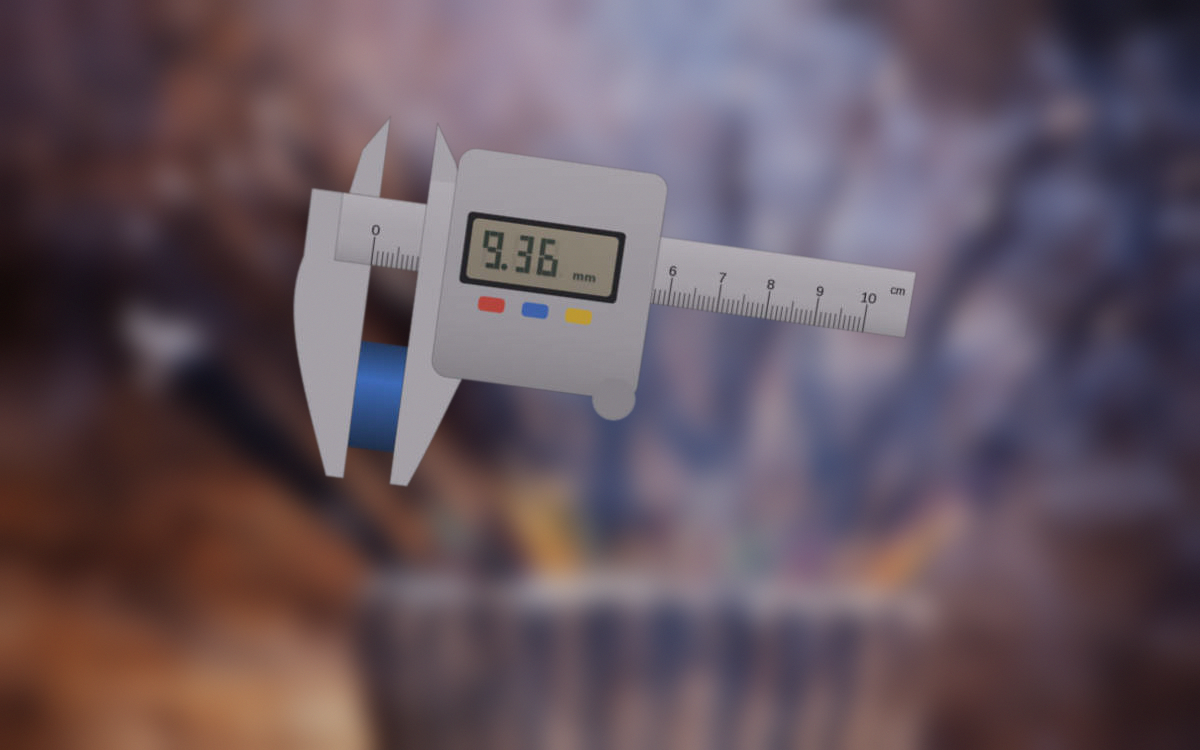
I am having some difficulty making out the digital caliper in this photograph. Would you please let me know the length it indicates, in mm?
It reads 9.36 mm
